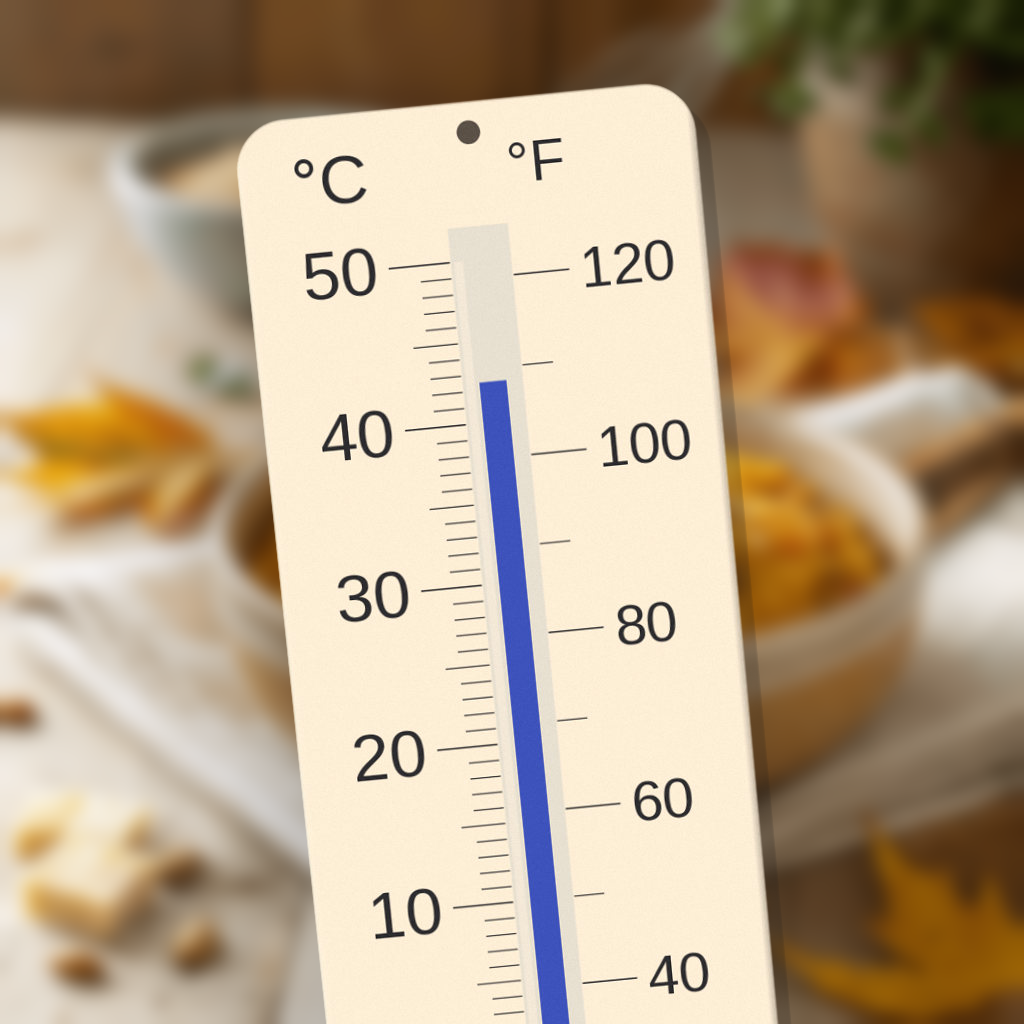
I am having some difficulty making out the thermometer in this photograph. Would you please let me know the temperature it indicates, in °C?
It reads 42.5 °C
